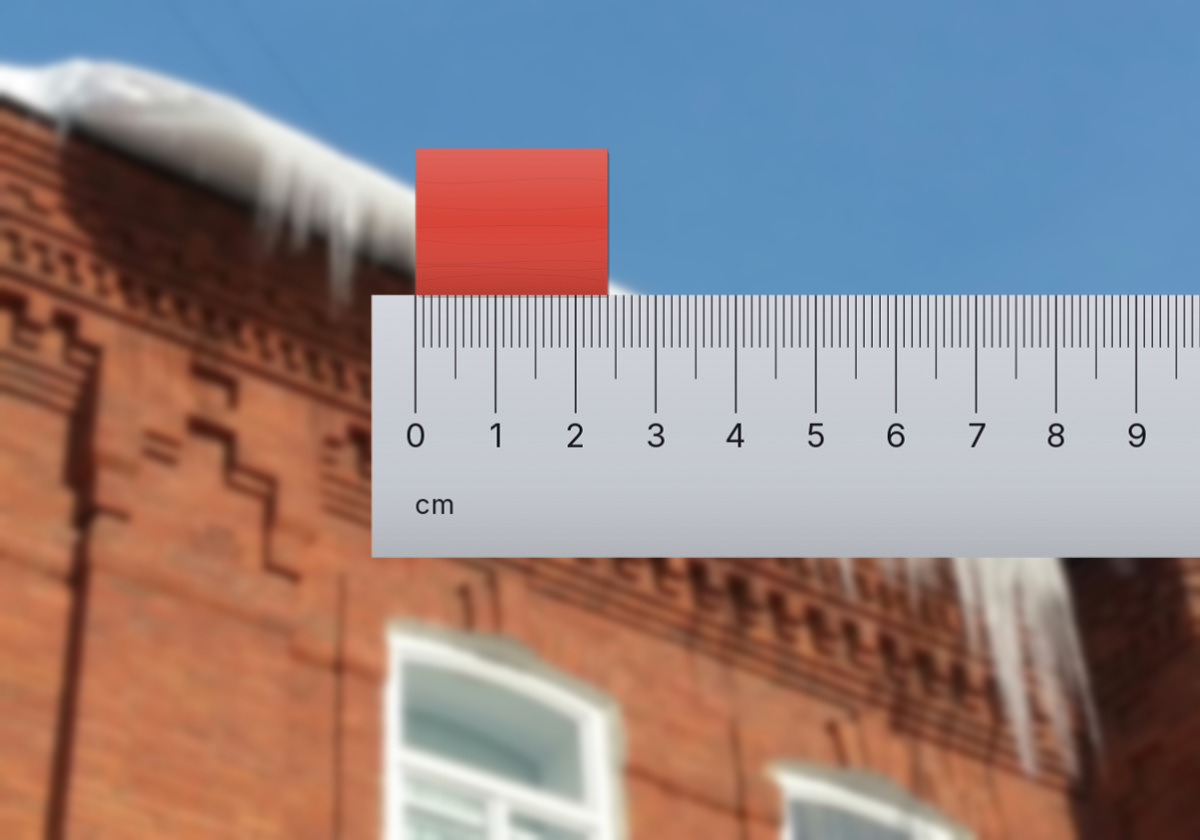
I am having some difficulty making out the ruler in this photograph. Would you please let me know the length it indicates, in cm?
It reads 2.4 cm
